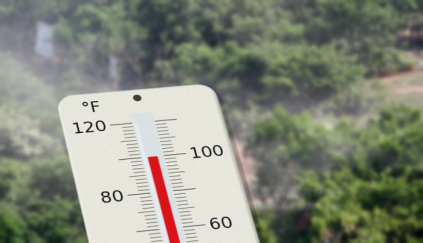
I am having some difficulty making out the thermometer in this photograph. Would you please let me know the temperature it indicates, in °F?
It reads 100 °F
